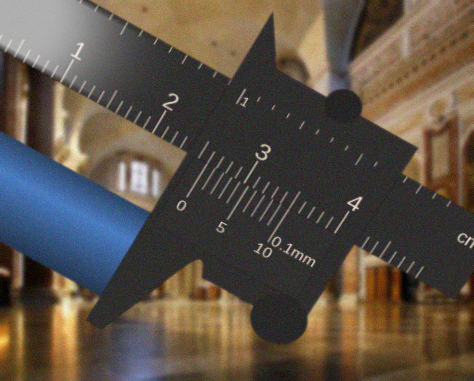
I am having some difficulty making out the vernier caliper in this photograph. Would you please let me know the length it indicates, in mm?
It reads 26.0 mm
